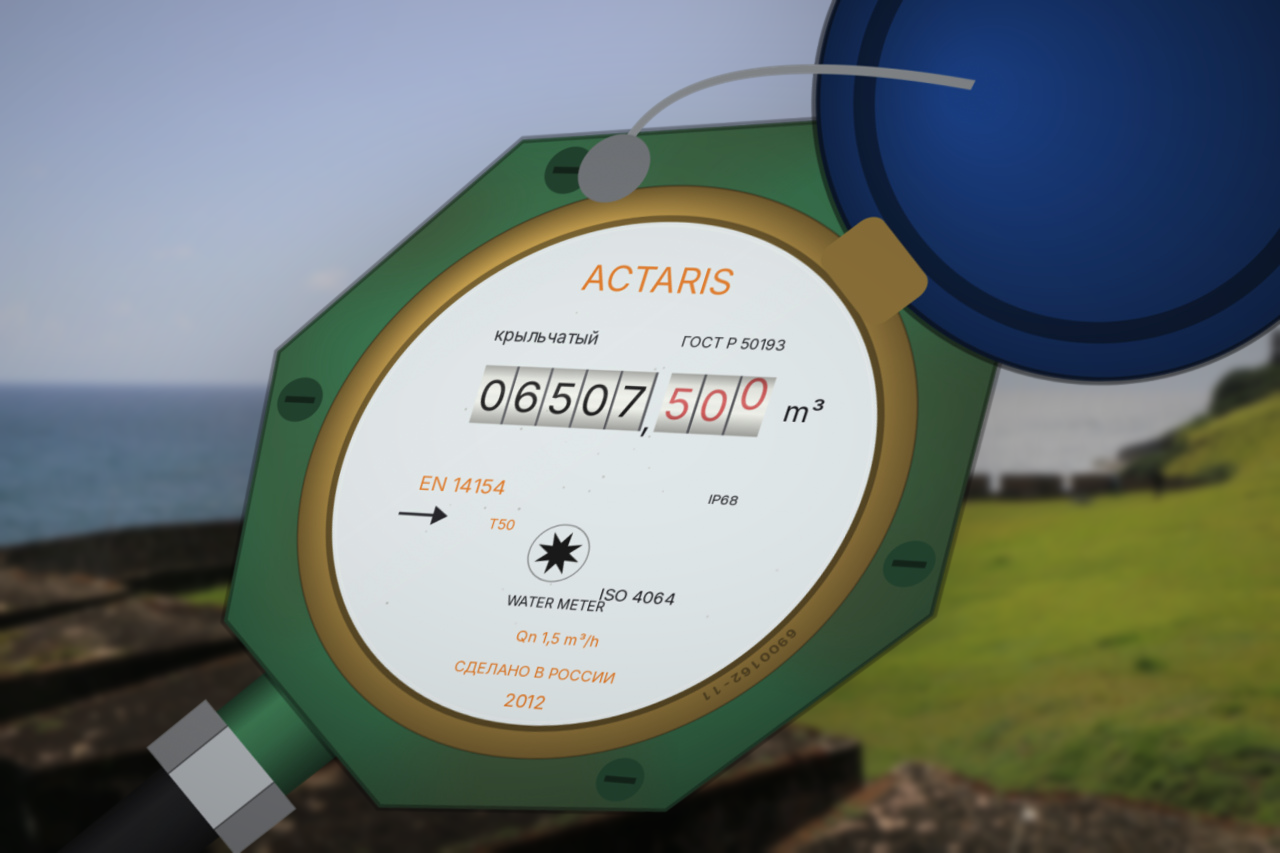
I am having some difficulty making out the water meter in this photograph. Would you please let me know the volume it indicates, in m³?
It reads 6507.500 m³
